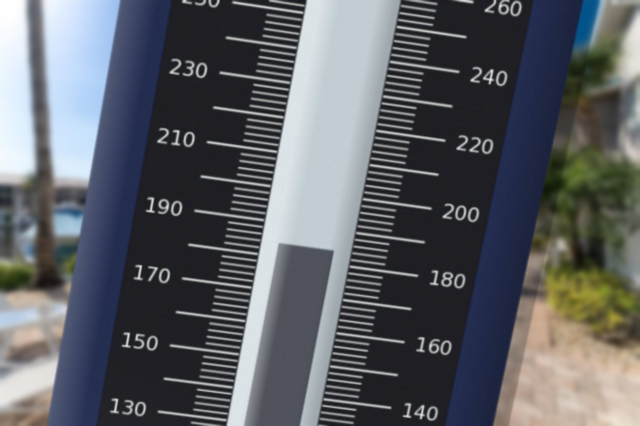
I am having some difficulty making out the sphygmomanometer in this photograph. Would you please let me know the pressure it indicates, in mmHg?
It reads 184 mmHg
